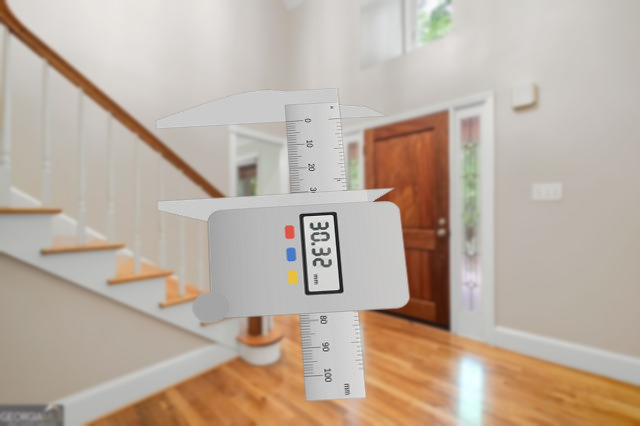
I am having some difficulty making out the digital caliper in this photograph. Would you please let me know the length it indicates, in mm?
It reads 30.32 mm
